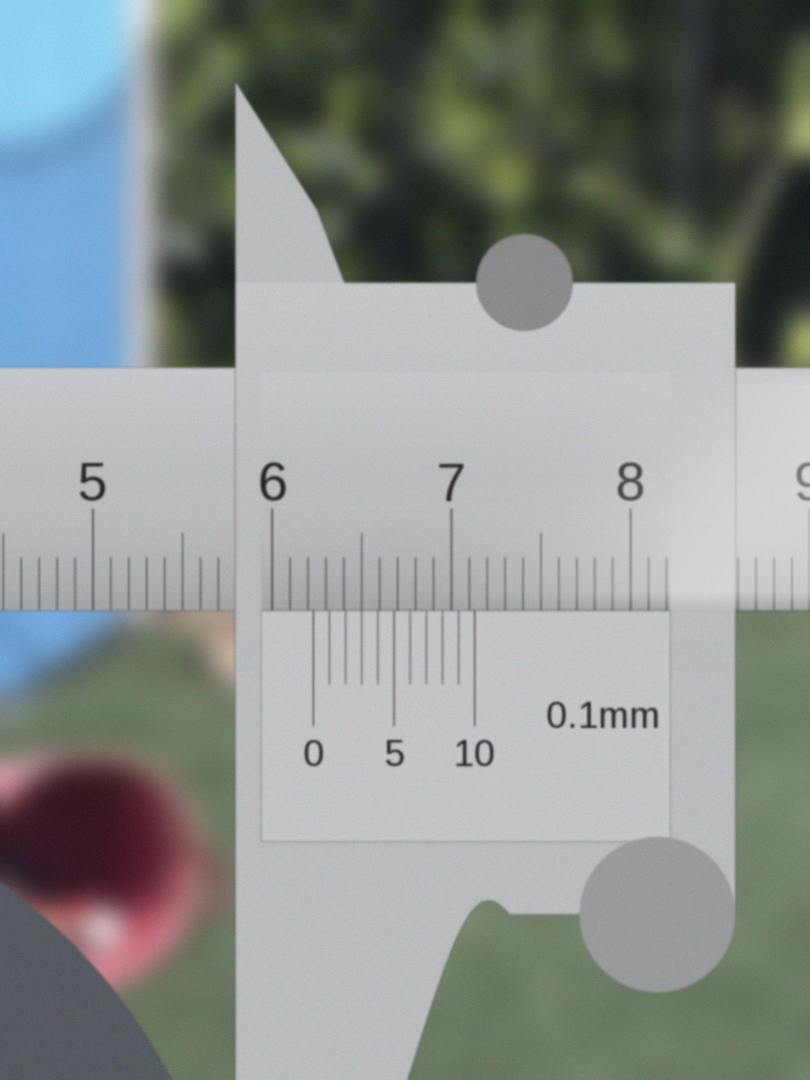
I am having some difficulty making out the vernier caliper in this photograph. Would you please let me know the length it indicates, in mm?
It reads 62.3 mm
